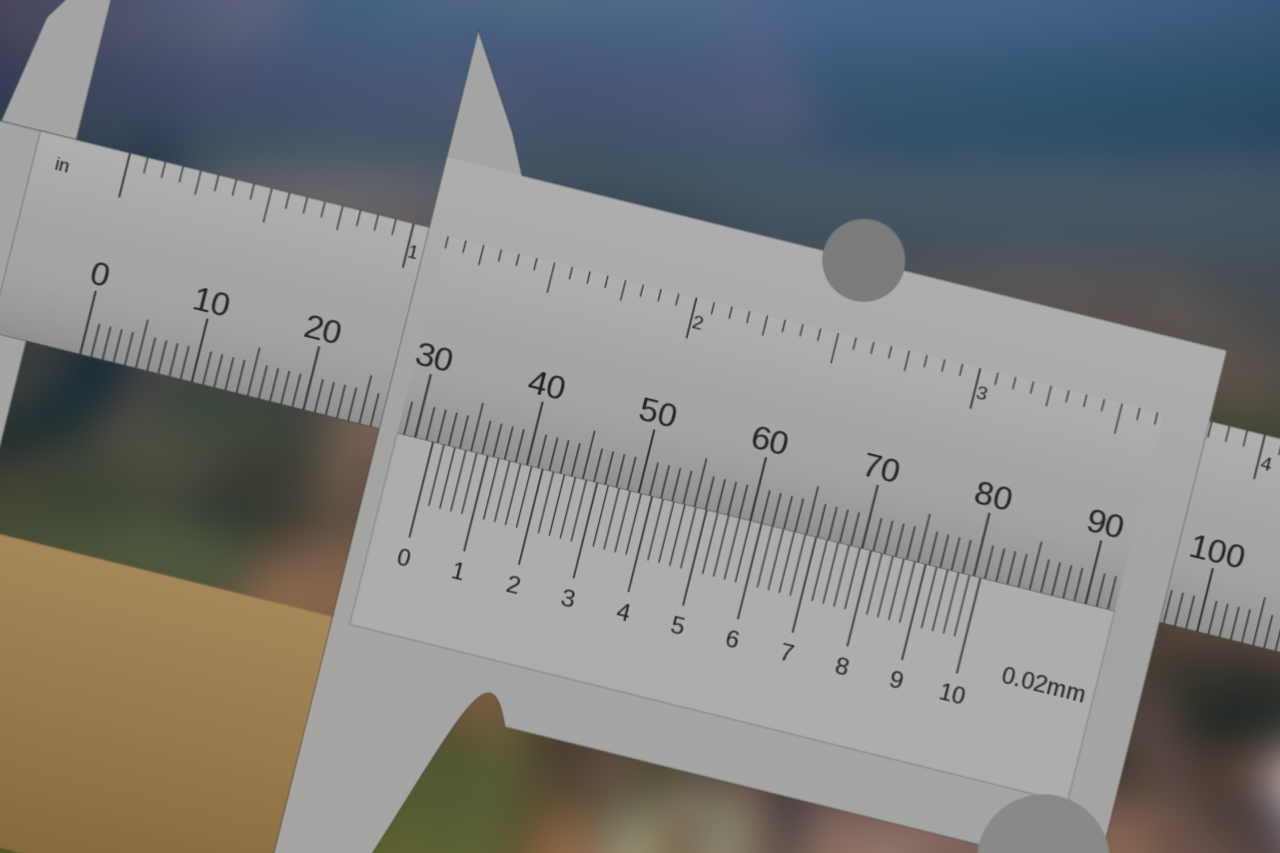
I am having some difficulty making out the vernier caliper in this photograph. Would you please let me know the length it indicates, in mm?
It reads 31.6 mm
